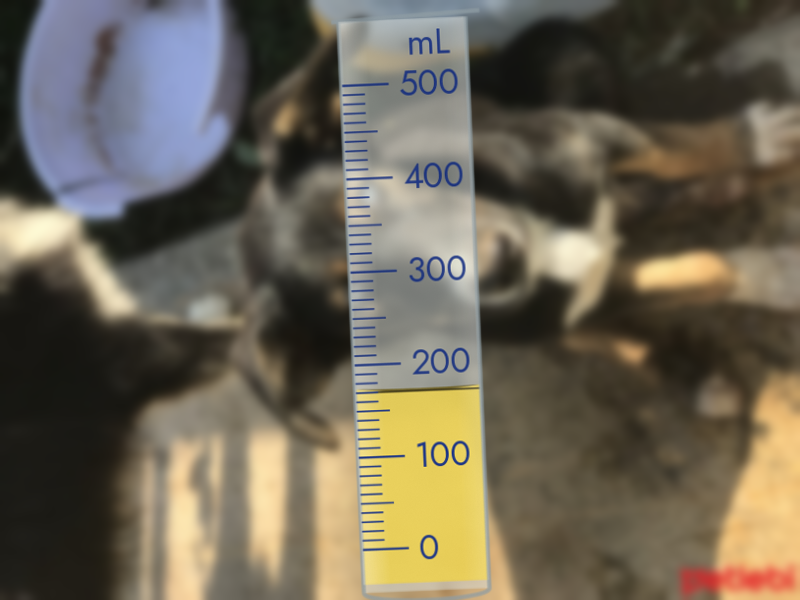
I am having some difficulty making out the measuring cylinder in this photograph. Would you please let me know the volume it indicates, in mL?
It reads 170 mL
